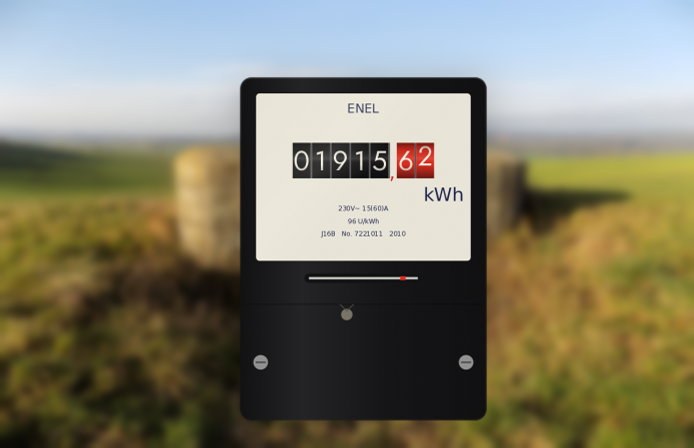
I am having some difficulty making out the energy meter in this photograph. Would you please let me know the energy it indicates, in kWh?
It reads 1915.62 kWh
